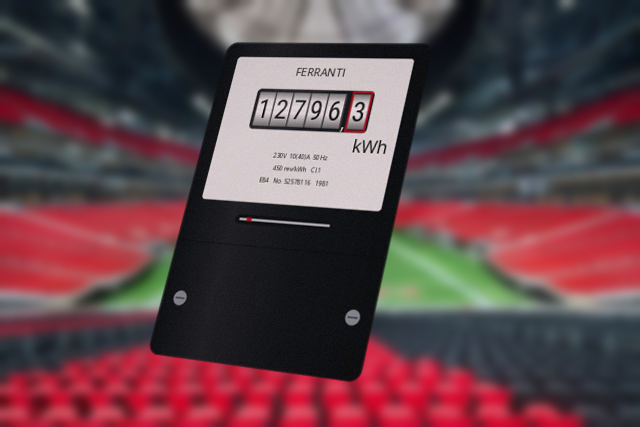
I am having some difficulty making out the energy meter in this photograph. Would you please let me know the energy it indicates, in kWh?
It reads 12796.3 kWh
